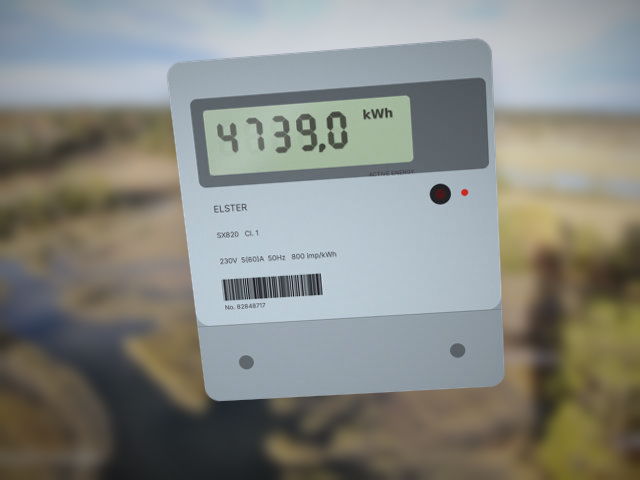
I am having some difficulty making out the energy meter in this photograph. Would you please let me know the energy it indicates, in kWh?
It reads 4739.0 kWh
